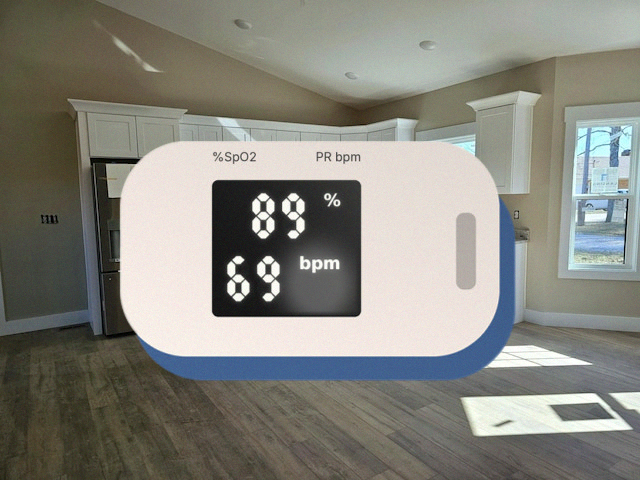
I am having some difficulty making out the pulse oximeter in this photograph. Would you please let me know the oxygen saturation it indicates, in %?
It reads 89 %
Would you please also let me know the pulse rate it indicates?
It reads 69 bpm
